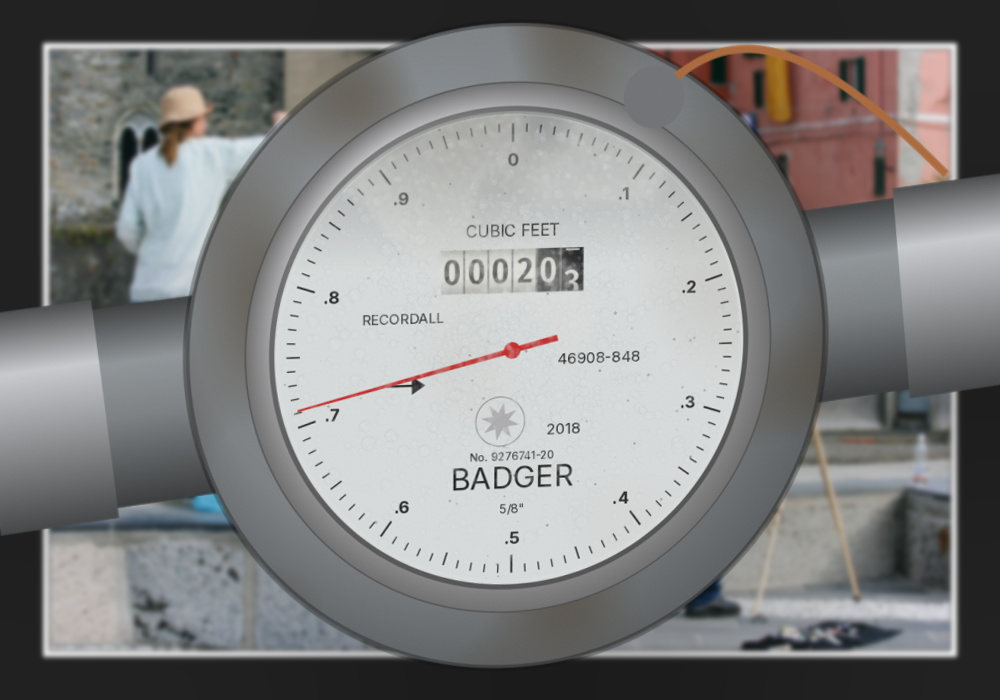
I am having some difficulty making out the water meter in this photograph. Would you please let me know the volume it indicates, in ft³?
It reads 202.71 ft³
